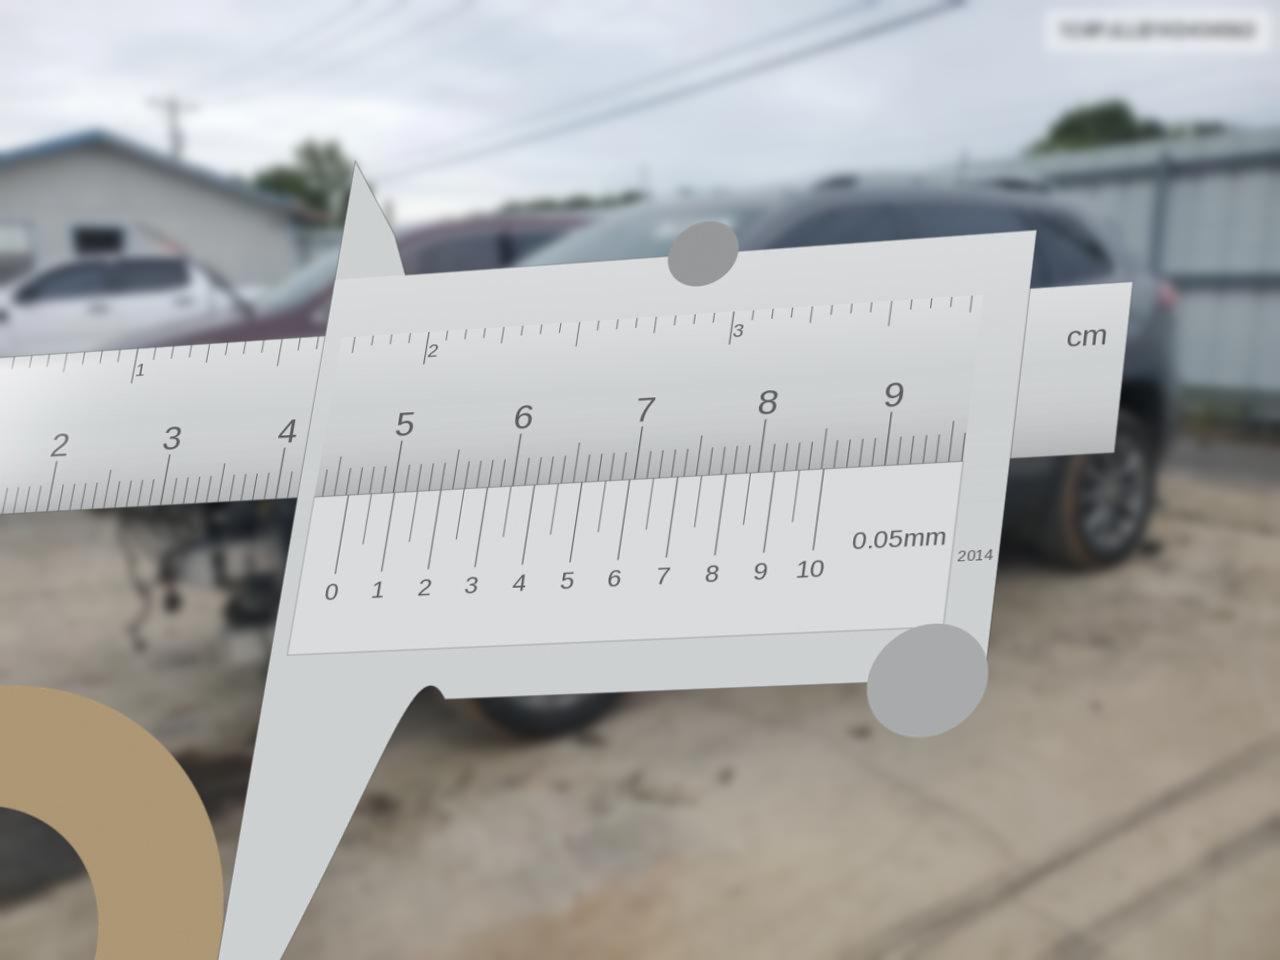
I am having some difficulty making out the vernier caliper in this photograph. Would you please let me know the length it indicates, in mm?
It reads 46.2 mm
